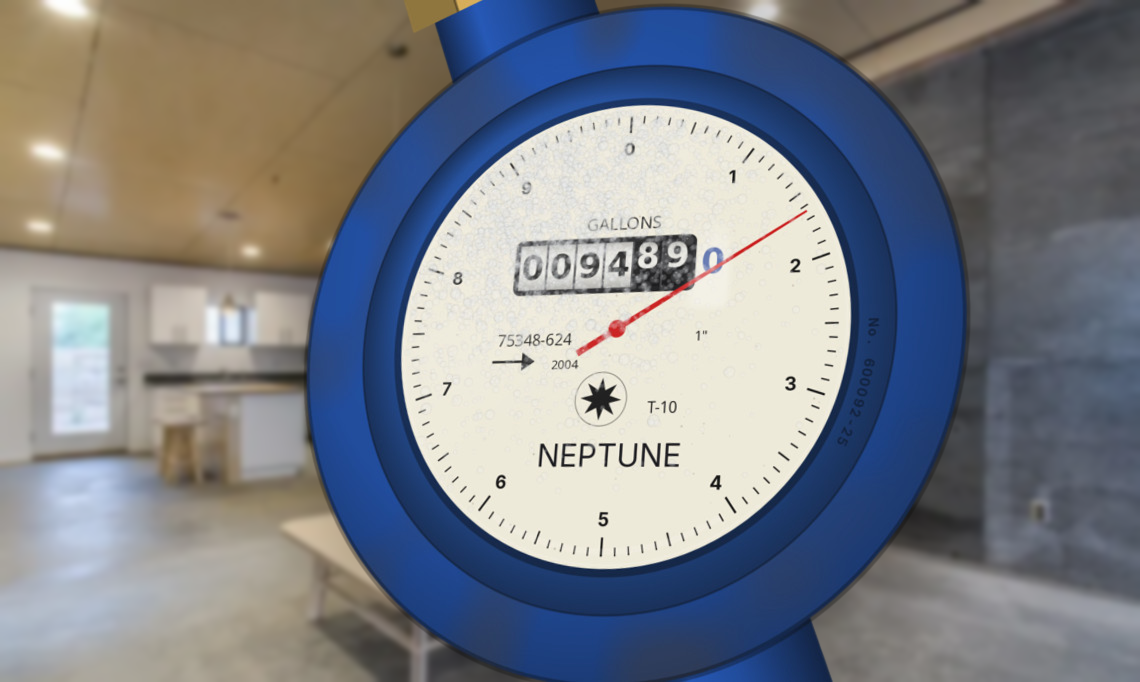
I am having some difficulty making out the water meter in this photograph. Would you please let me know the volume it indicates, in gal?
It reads 94891.6 gal
